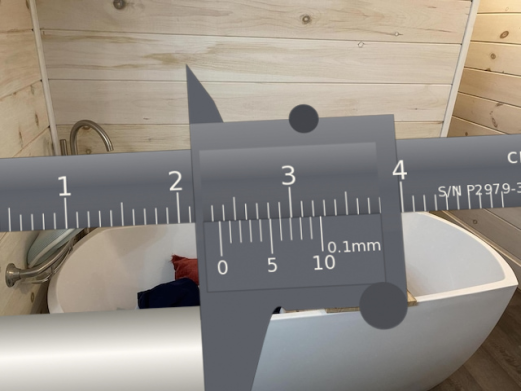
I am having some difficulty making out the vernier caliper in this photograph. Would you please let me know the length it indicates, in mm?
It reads 23.6 mm
